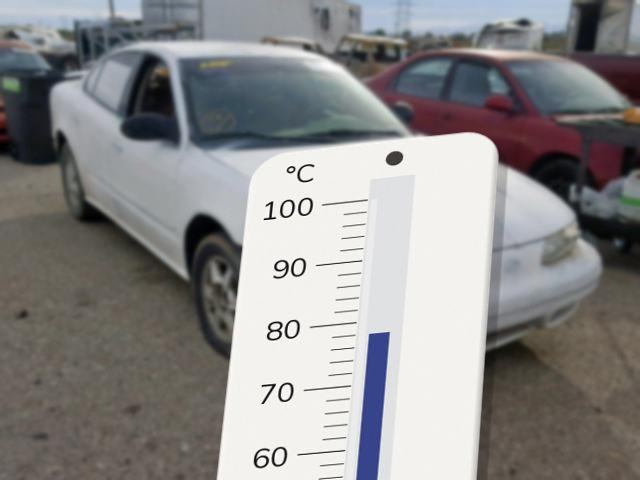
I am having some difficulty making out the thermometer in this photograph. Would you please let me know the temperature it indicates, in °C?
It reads 78 °C
